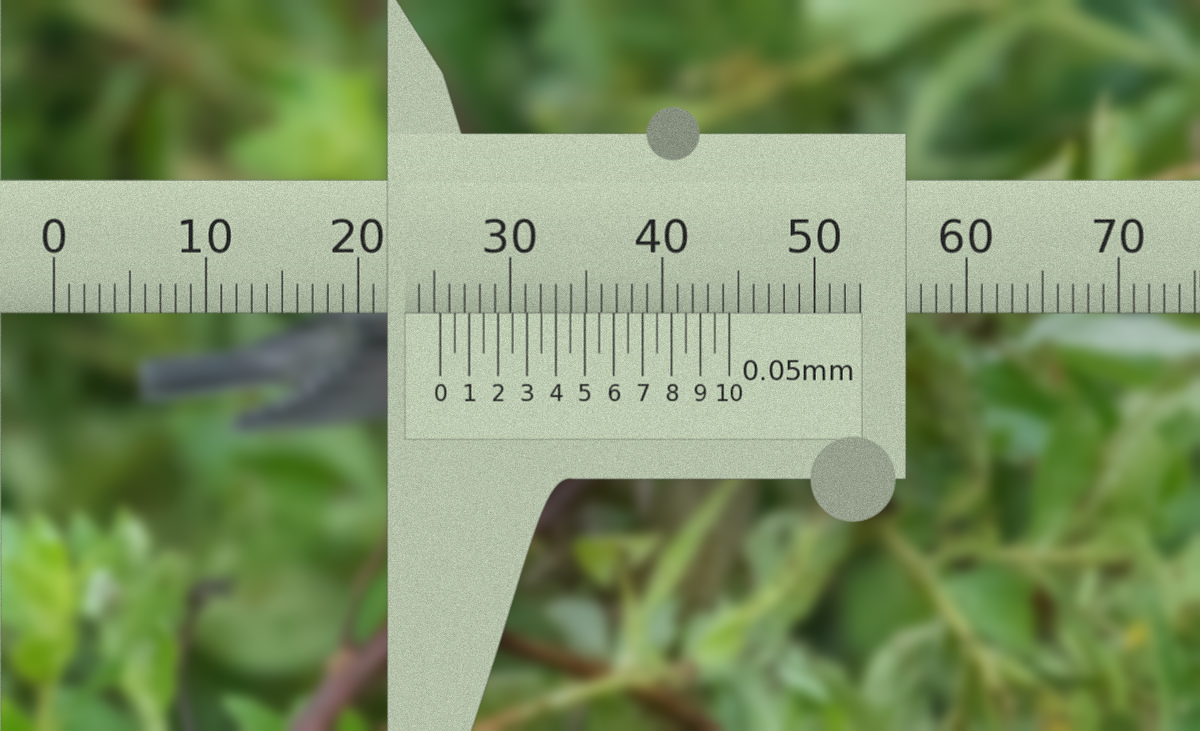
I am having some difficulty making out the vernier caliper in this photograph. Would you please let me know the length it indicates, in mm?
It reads 25.4 mm
